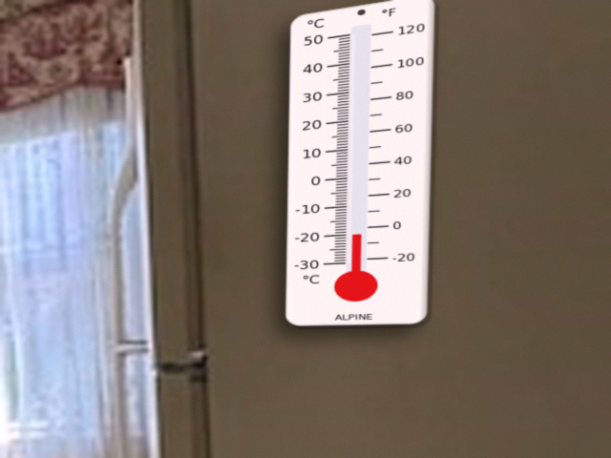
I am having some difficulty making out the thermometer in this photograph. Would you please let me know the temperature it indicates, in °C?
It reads -20 °C
